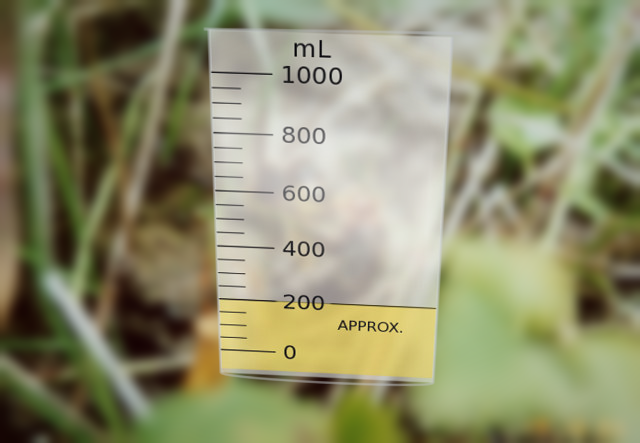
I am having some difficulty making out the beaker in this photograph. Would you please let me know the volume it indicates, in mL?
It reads 200 mL
